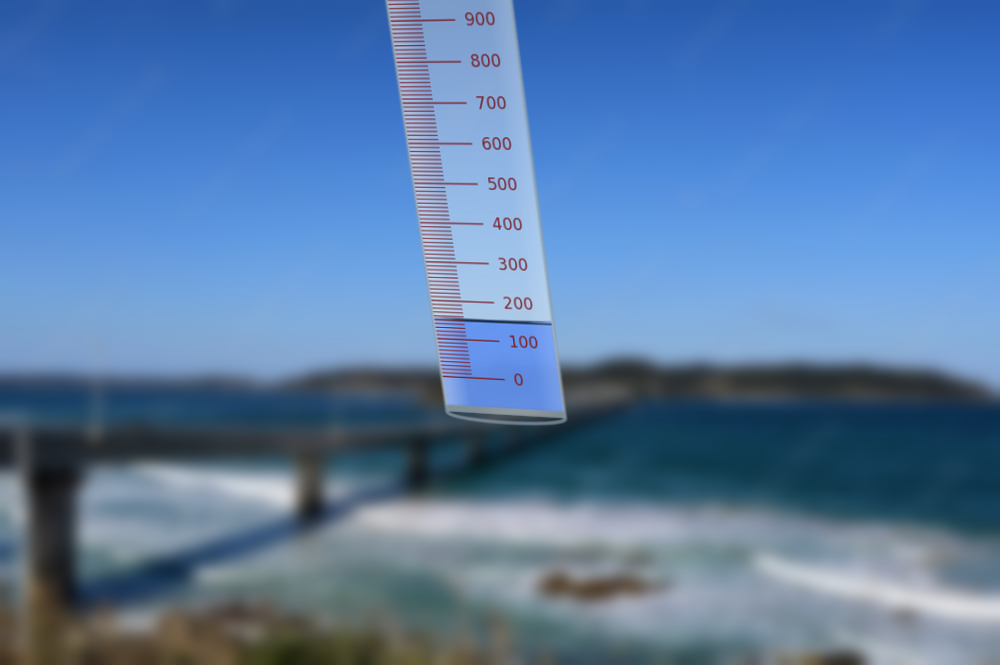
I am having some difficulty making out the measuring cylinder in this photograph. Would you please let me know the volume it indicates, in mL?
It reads 150 mL
